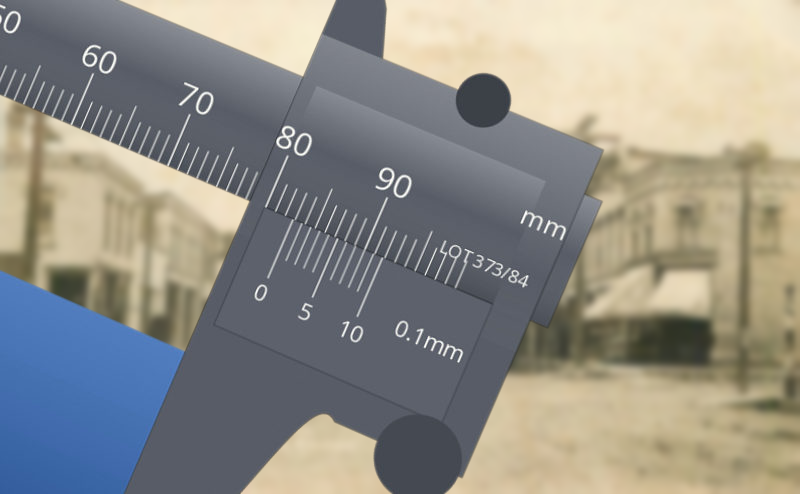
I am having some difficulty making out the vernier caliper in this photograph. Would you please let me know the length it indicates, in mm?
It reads 82.8 mm
